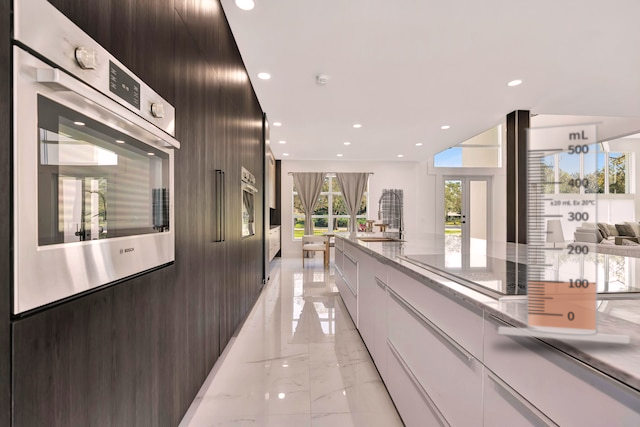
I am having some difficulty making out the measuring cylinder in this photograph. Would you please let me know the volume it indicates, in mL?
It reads 100 mL
